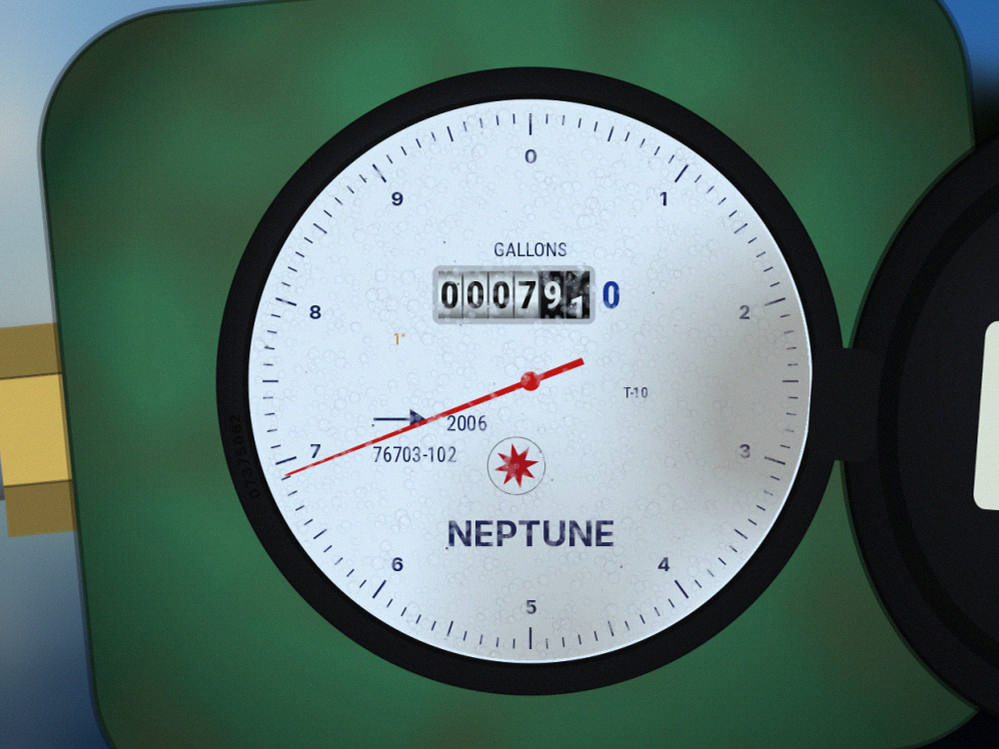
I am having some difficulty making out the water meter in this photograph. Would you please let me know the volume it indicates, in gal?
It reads 7906.9 gal
